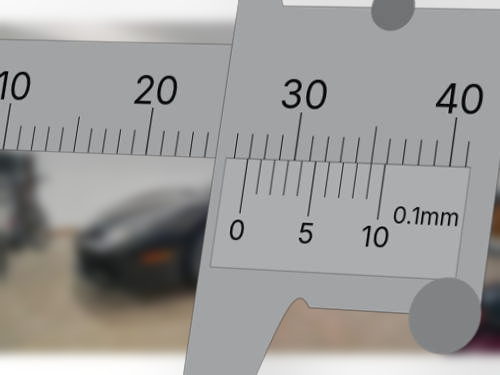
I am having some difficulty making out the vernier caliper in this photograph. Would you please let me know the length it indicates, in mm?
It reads 26.9 mm
